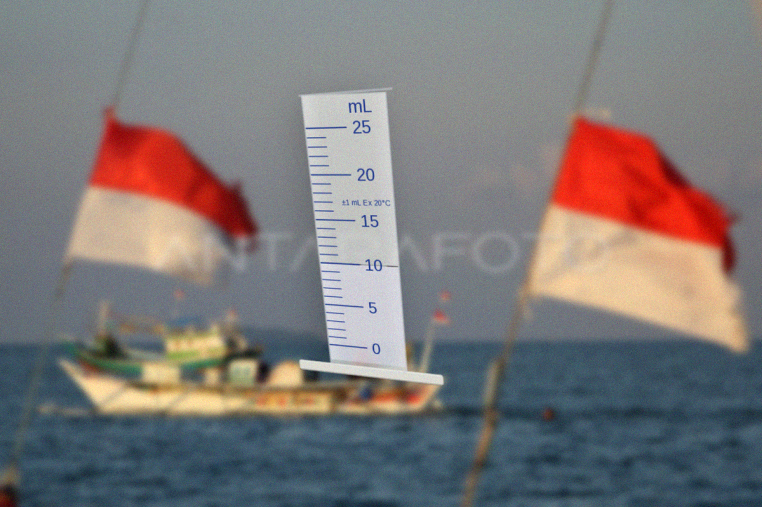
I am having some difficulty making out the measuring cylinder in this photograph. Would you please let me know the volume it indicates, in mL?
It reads 10 mL
